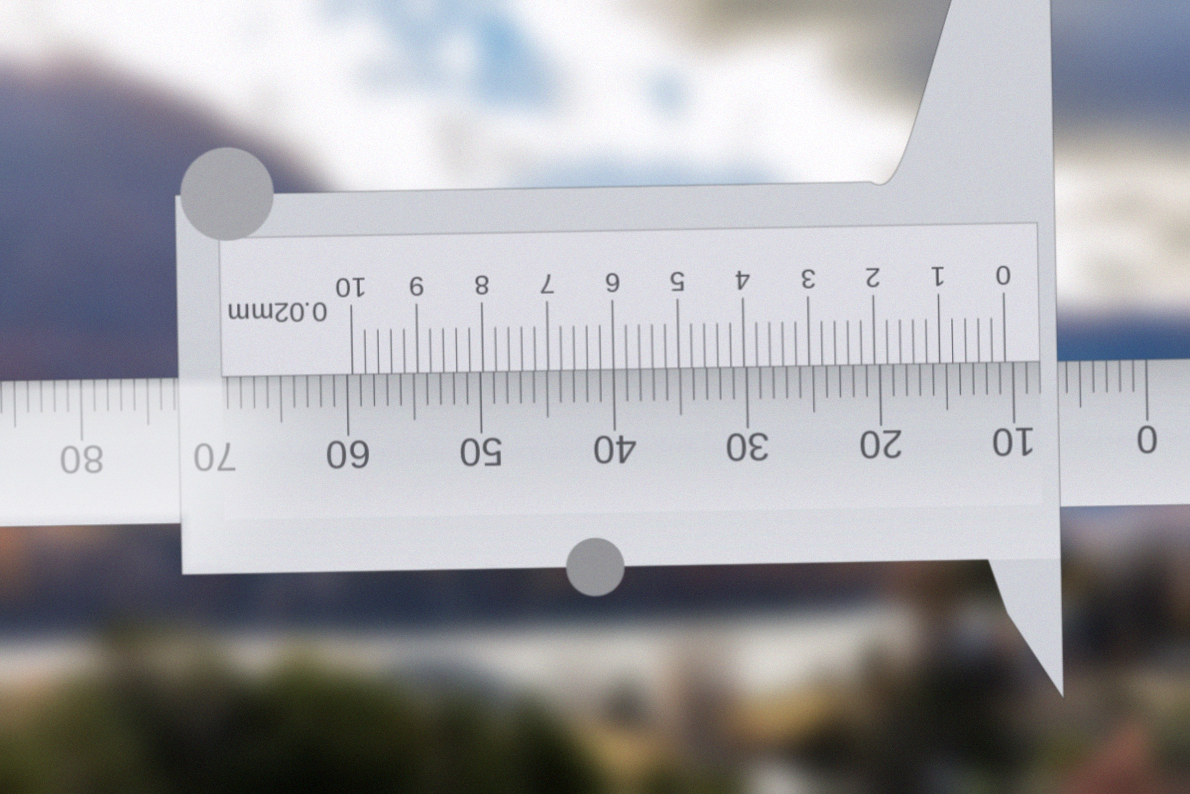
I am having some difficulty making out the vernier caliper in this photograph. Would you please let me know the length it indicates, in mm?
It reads 10.6 mm
